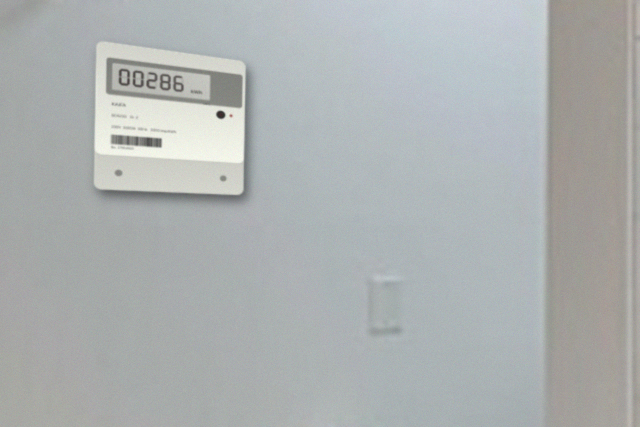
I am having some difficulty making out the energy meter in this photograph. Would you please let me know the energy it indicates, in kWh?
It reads 286 kWh
